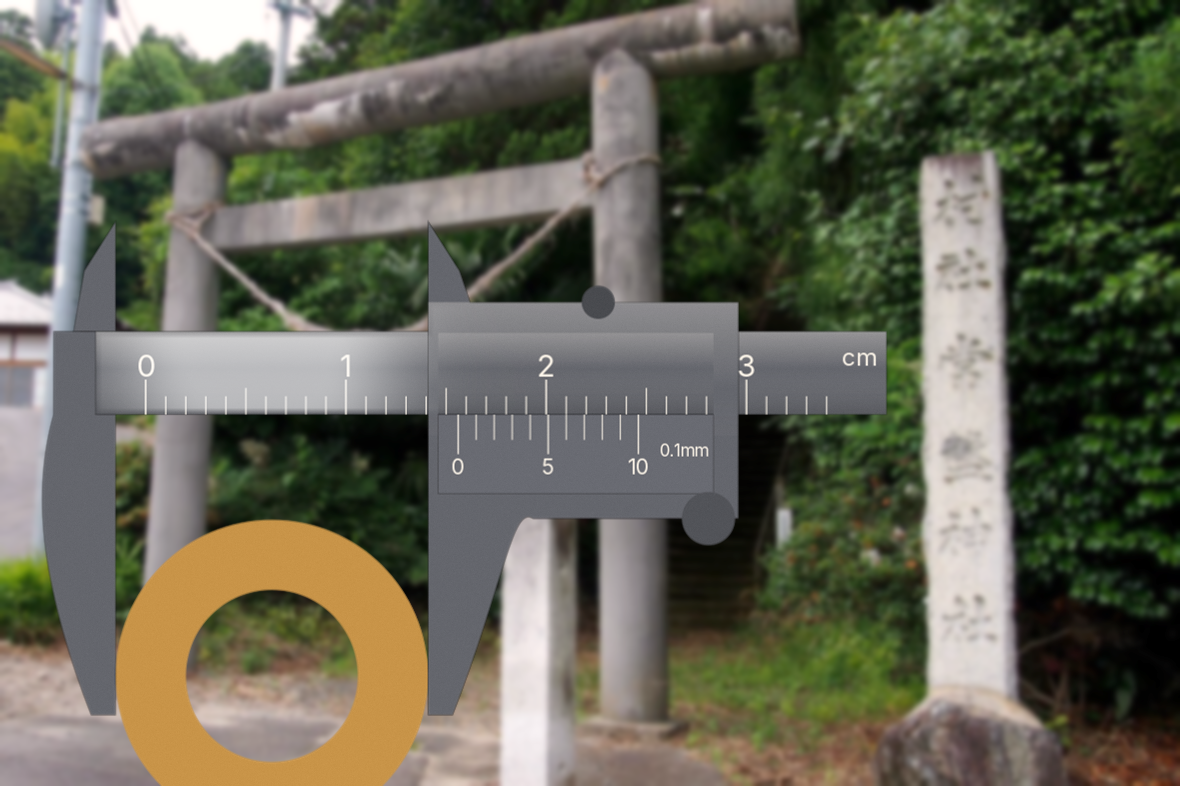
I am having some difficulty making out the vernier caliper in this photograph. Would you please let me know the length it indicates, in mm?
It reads 15.6 mm
